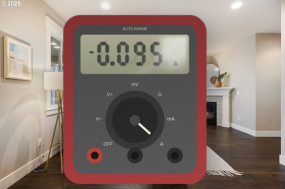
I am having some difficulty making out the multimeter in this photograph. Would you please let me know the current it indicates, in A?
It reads -0.095 A
